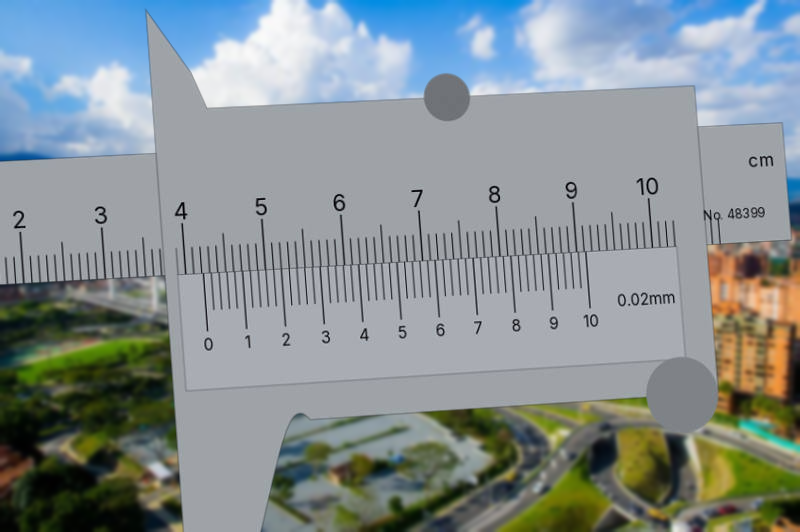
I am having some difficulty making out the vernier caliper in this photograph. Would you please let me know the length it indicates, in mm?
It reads 42.2 mm
